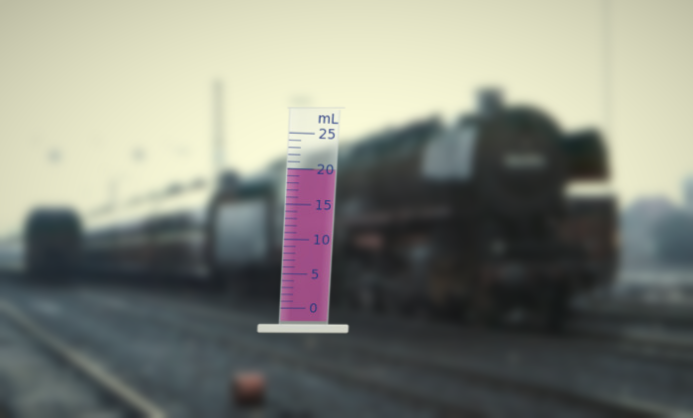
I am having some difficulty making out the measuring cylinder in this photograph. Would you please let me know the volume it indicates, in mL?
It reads 20 mL
